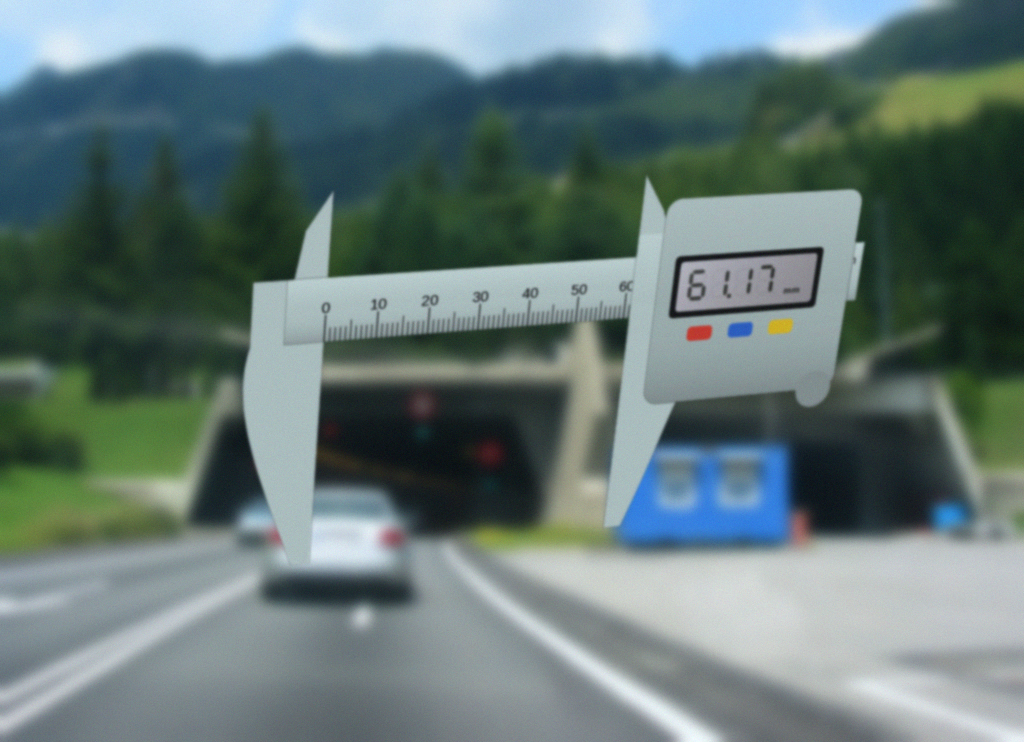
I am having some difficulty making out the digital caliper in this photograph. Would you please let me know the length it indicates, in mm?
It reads 61.17 mm
